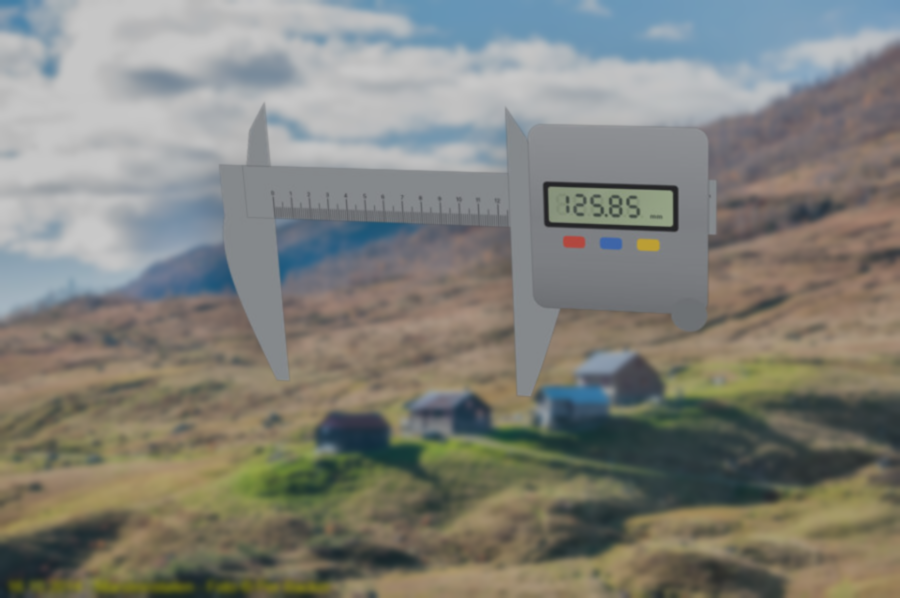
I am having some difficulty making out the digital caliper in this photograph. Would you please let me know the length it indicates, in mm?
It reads 125.85 mm
